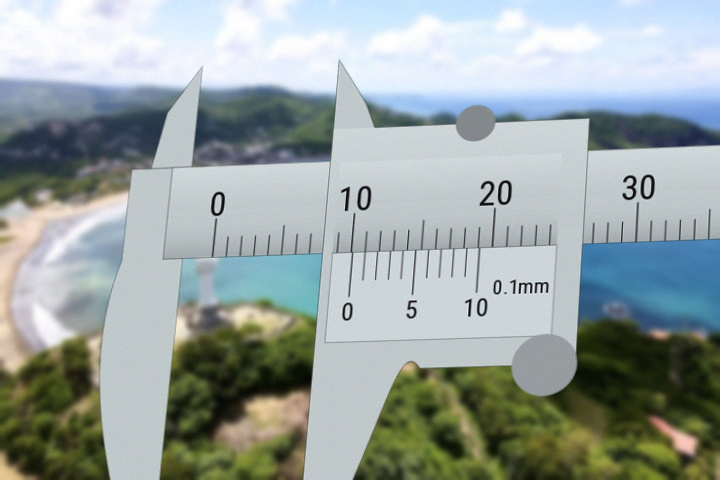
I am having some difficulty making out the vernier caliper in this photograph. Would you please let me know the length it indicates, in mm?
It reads 10.1 mm
